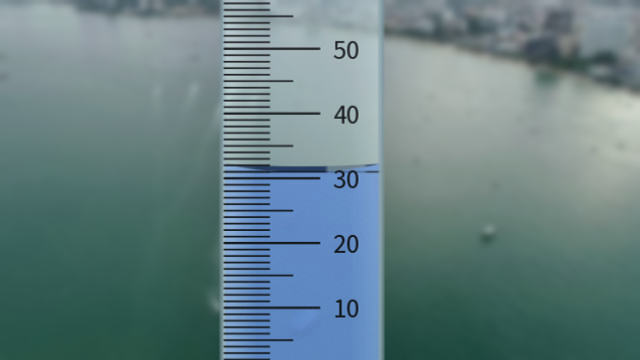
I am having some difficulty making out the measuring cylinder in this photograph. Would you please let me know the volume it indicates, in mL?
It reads 31 mL
